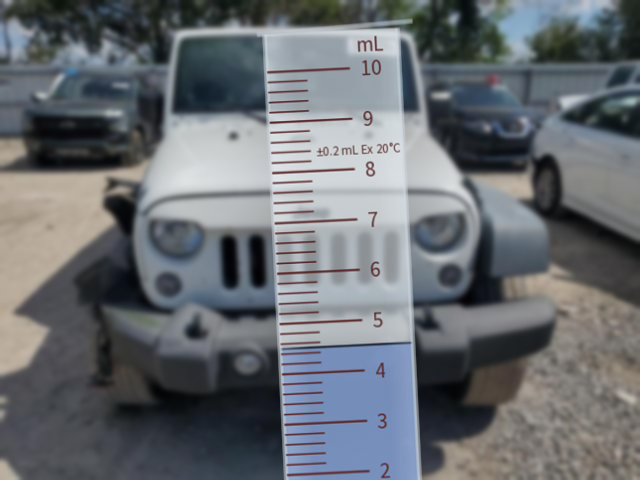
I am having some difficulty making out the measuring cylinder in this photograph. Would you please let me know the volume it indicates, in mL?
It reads 4.5 mL
